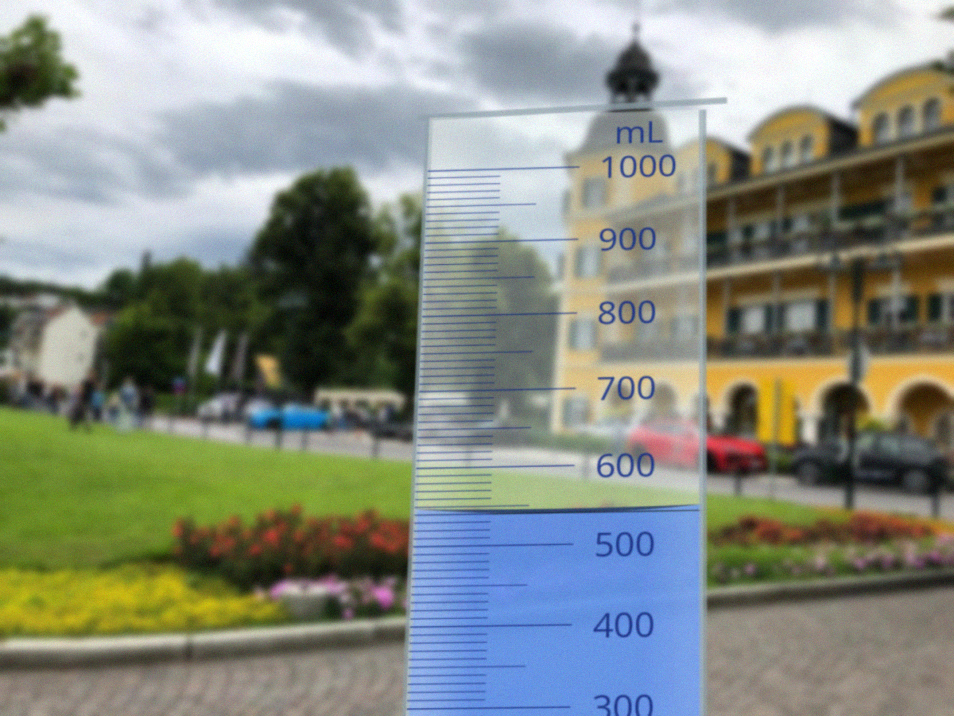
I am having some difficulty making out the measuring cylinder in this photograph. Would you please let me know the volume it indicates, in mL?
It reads 540 mL
